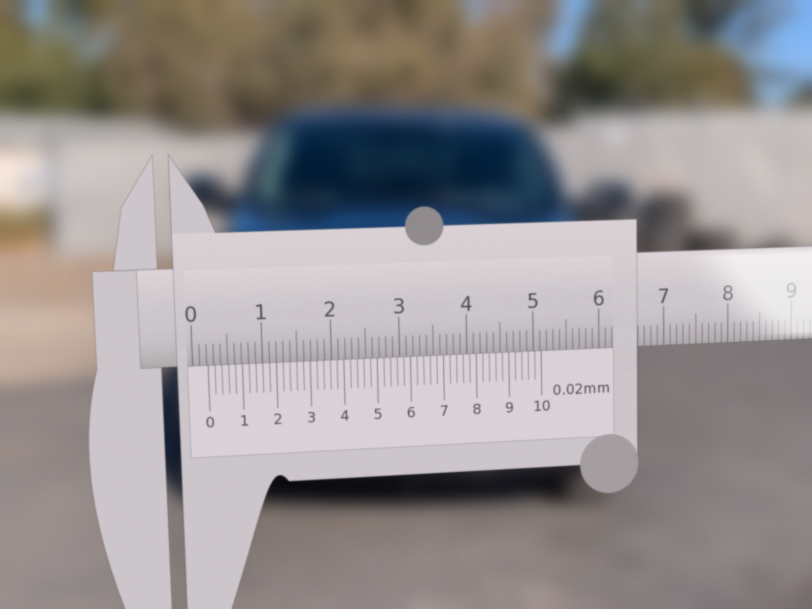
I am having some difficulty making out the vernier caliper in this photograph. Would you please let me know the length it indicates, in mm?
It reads 2.2 mm
